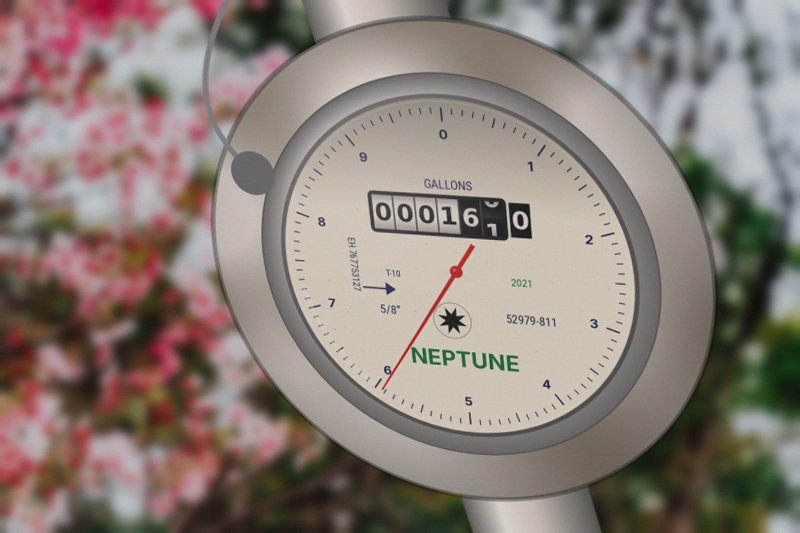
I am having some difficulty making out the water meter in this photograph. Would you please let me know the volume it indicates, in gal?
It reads 1605.9 gal
